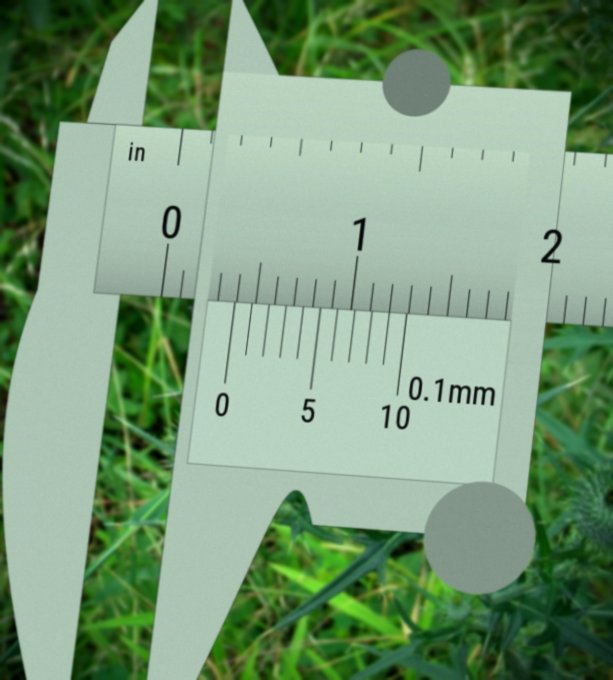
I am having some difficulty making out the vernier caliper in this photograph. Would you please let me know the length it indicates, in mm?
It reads 3.9 mm
